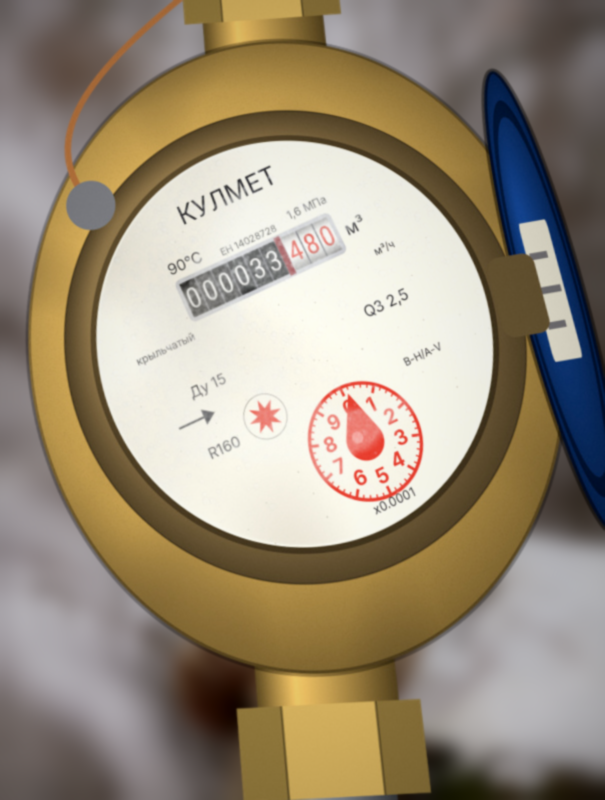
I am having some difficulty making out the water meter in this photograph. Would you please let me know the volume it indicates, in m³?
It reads 33.4800 m³
